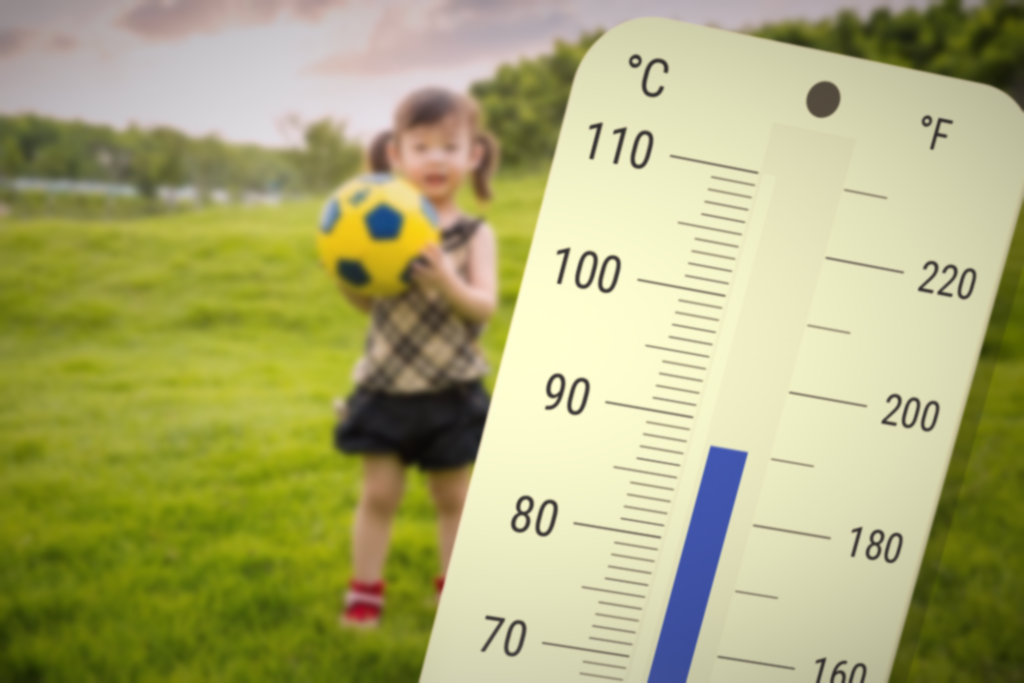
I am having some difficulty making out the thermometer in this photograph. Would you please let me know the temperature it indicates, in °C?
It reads 88 °C
